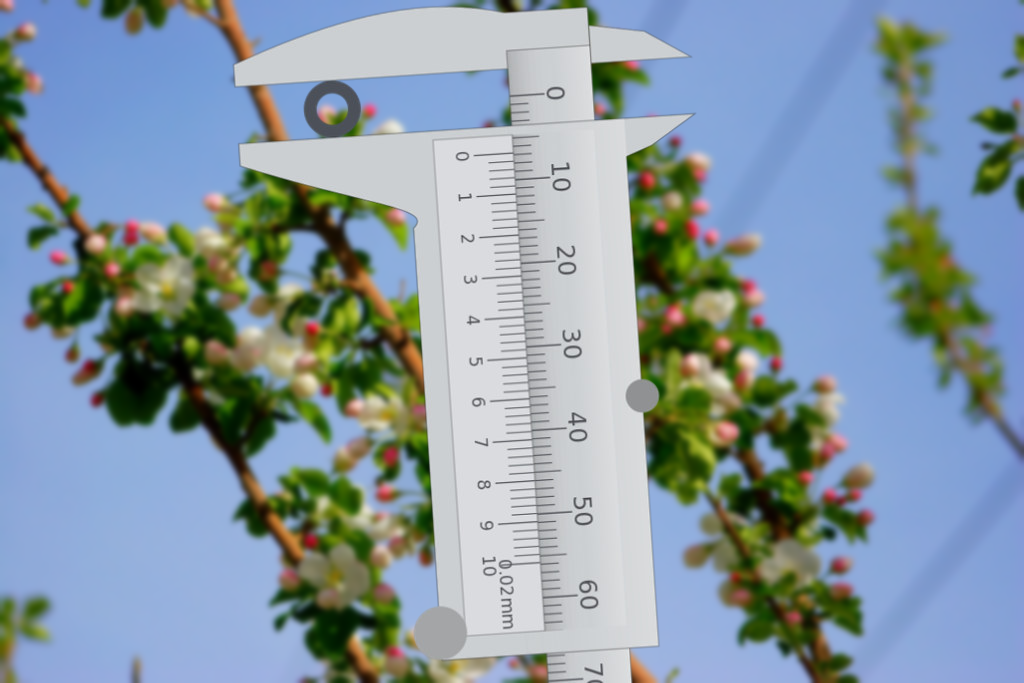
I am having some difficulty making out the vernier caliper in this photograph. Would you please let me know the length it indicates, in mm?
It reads 6.8 mm
